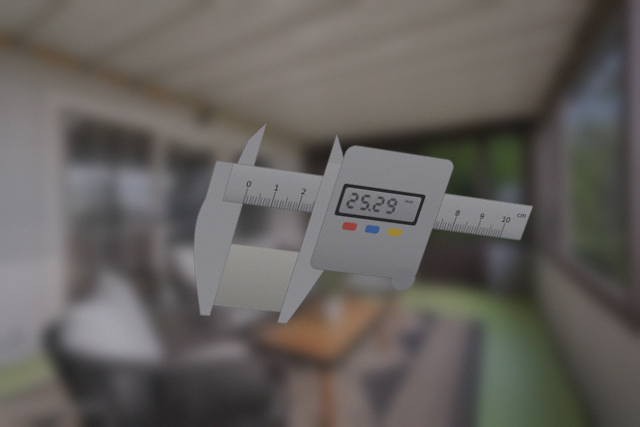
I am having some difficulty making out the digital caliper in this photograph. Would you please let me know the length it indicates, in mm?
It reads 25.29 mm
